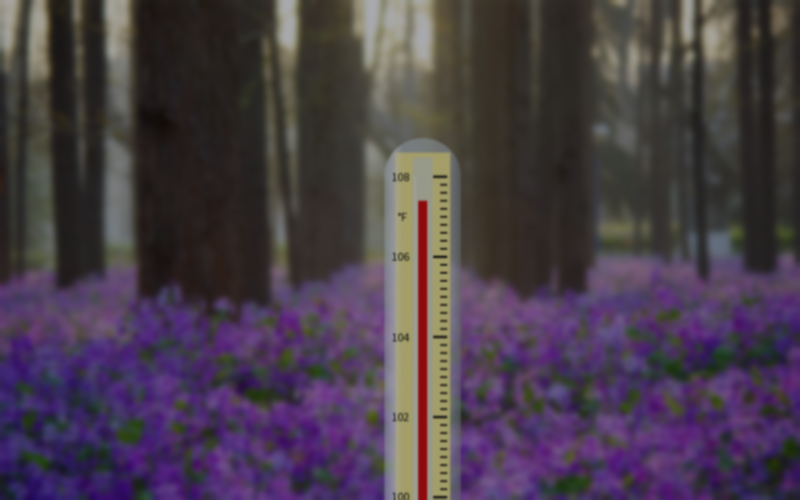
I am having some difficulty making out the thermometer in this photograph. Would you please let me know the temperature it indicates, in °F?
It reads 107.4 °F
